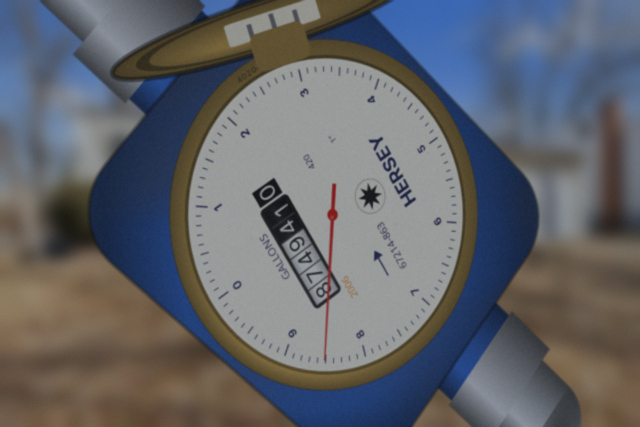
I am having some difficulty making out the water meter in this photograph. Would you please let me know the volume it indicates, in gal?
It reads 8749408.5 gal
